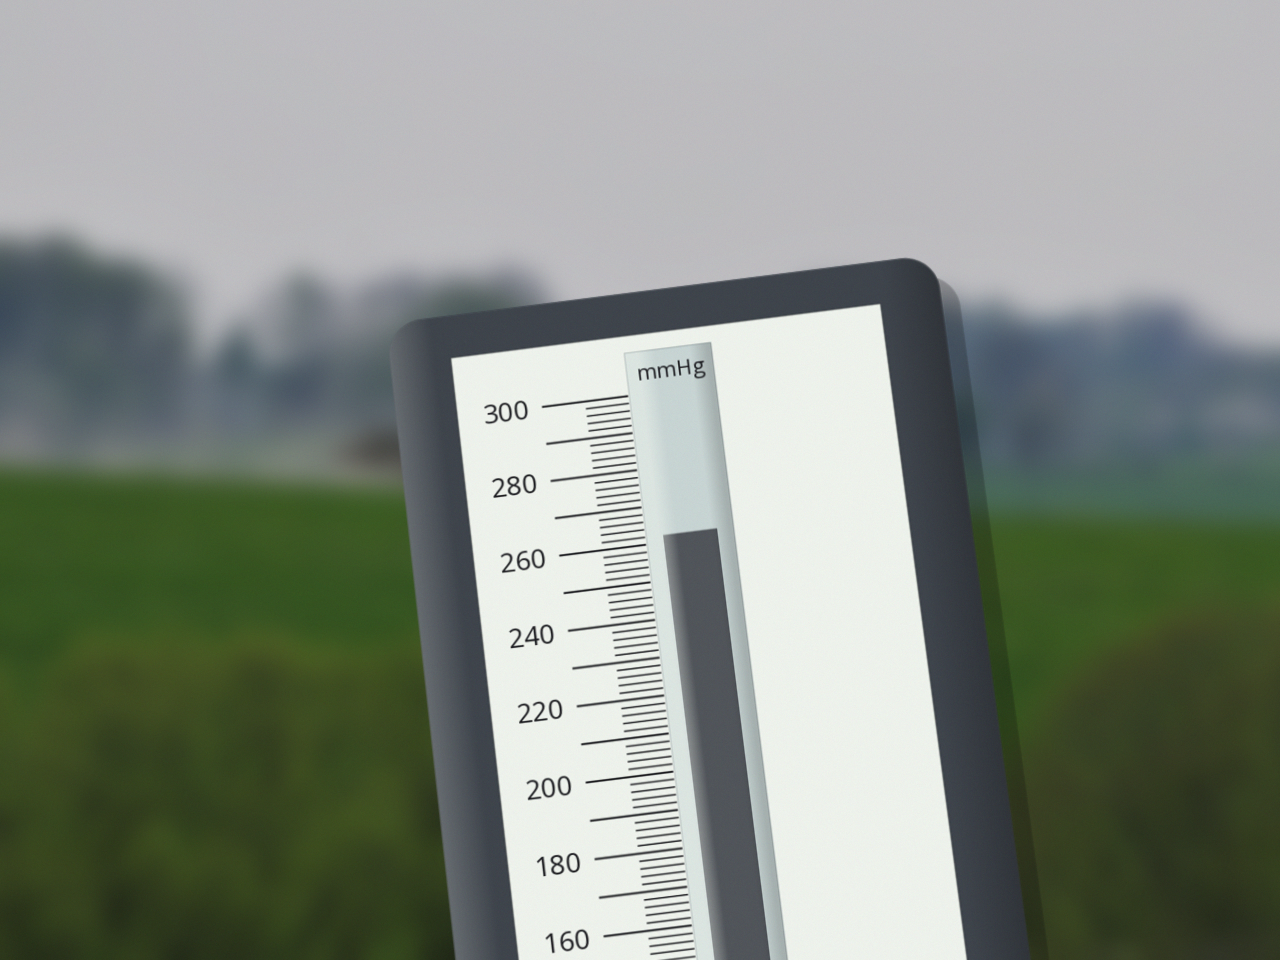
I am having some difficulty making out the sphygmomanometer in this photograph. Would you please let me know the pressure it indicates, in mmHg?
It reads 262 mmHg
